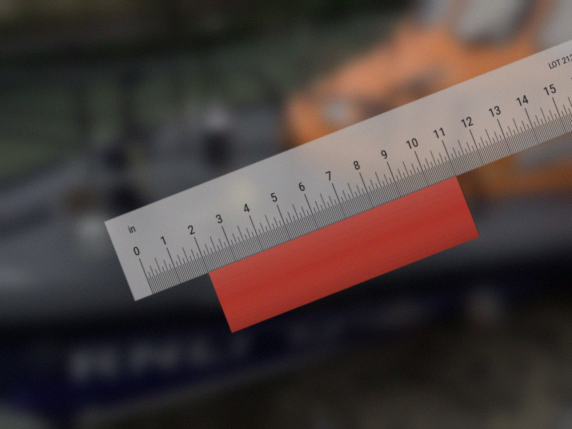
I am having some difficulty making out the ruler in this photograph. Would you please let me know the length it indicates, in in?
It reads 9 in
